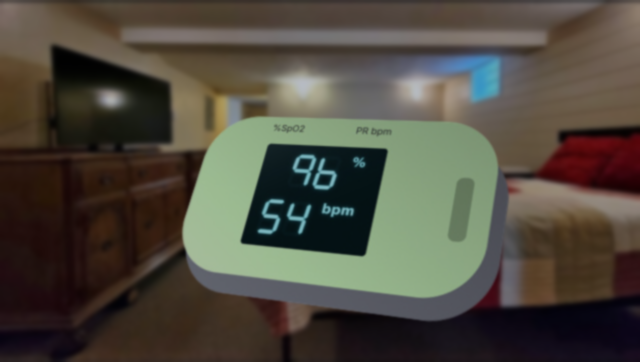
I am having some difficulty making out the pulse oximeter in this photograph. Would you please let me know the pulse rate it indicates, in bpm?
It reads 54 bpm
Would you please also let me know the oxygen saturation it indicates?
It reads 96 %
